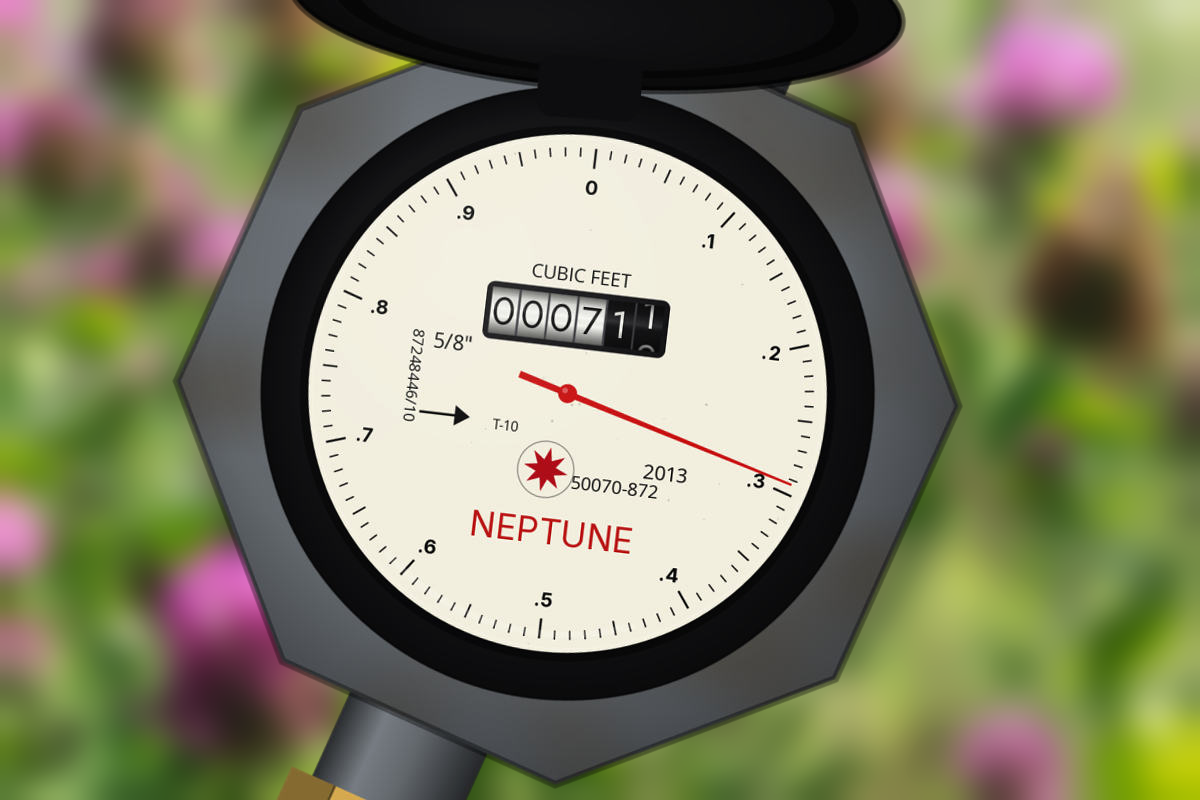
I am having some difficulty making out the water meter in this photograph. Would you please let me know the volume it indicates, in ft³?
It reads 711.29 ft³
